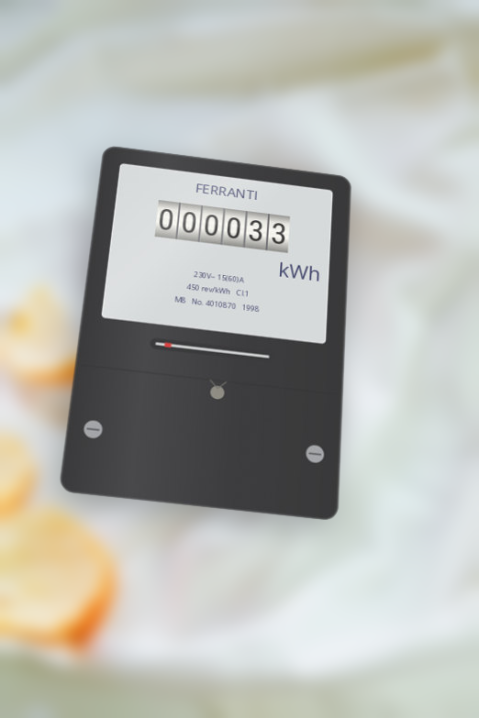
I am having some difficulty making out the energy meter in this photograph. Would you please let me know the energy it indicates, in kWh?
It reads 33 kWh
